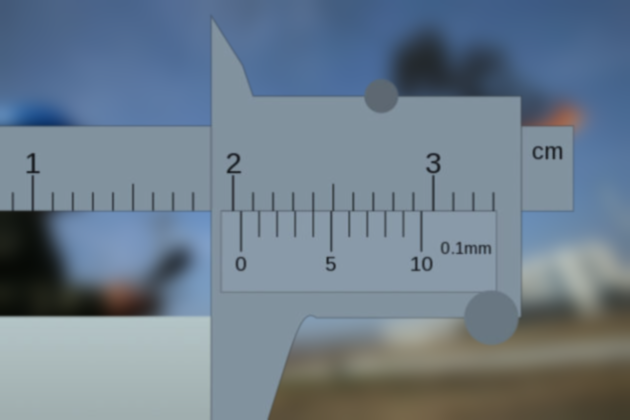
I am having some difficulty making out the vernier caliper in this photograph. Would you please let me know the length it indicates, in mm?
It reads 20.4 mm
